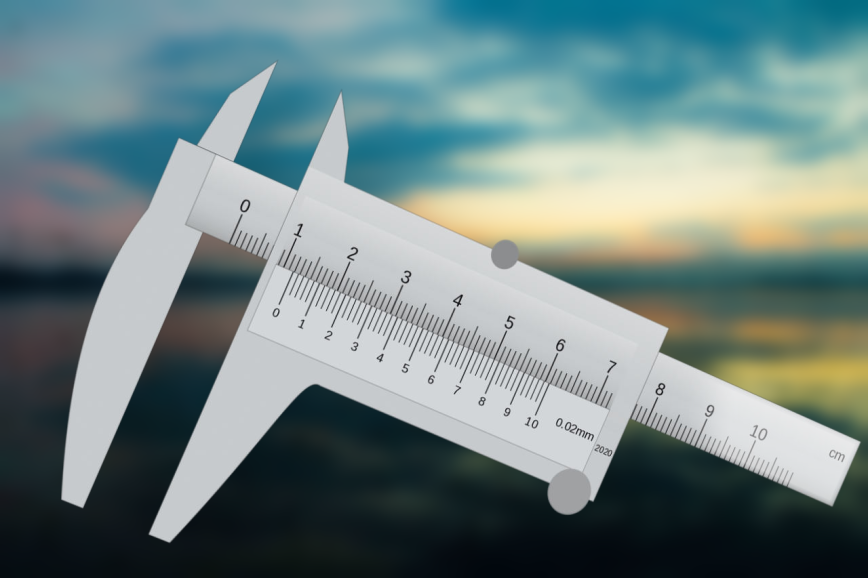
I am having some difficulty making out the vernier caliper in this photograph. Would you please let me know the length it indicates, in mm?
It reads 11.8 mm
